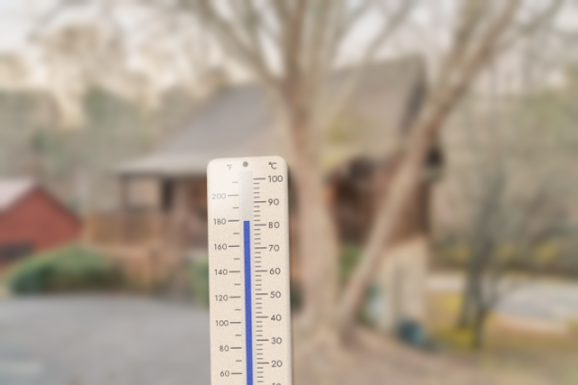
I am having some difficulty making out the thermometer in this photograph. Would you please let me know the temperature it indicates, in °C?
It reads 82 °C
